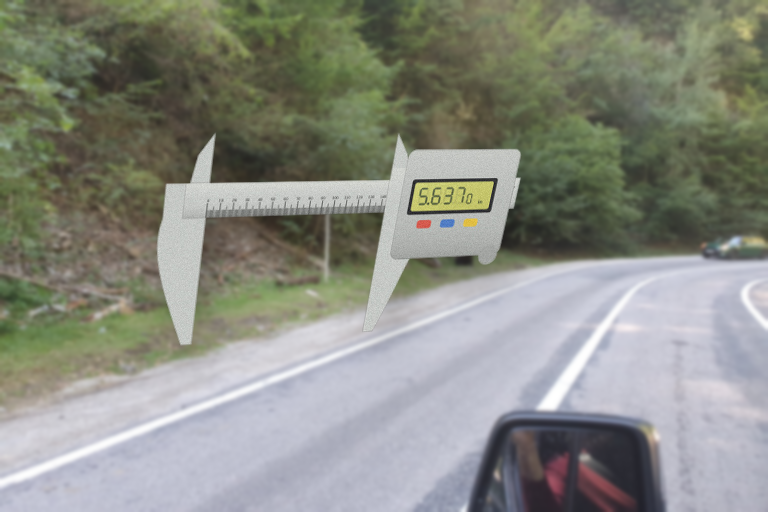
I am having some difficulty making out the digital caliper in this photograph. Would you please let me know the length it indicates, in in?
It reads 5.6370 in
